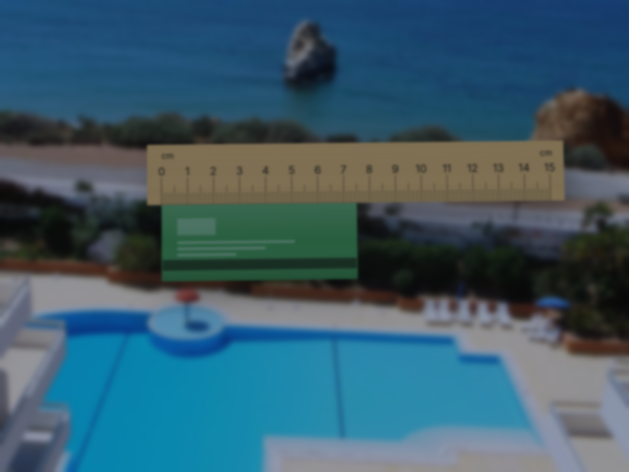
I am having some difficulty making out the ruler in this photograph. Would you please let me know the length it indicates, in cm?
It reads 7.5 cm
